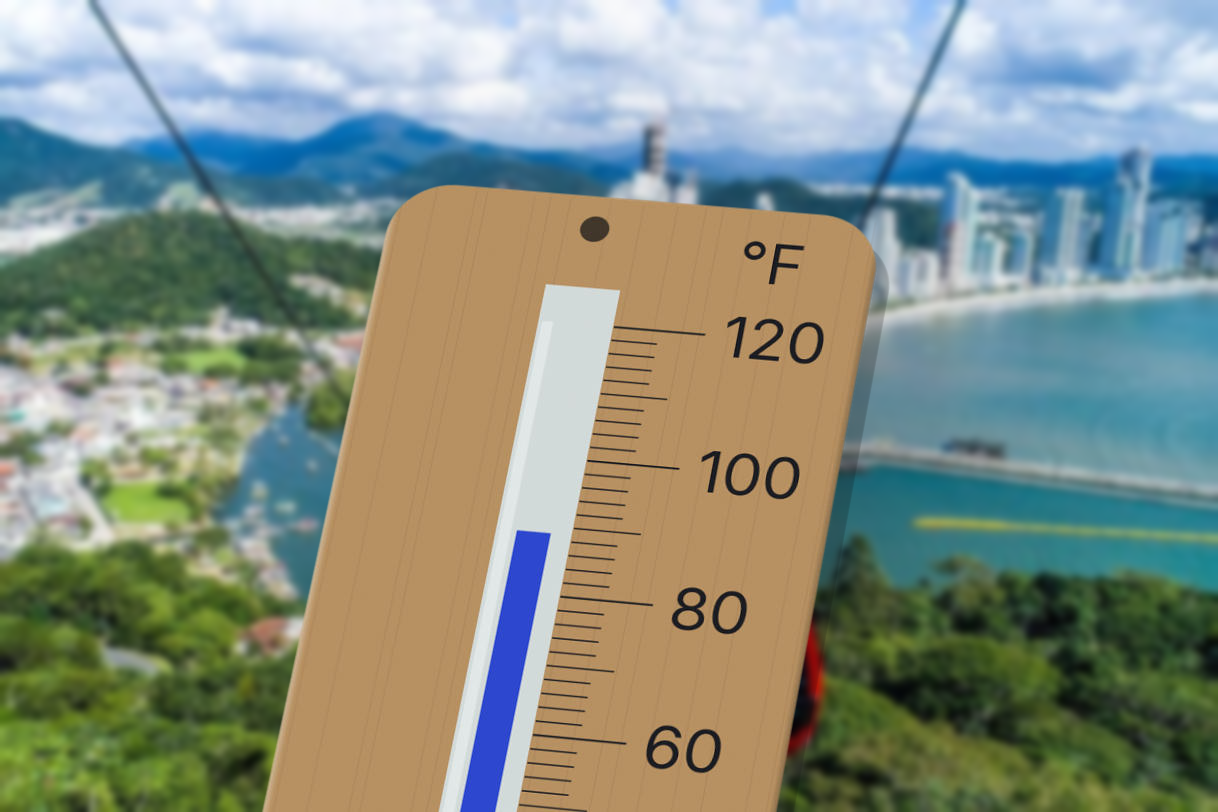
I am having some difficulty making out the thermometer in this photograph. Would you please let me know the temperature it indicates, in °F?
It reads 89 °F
